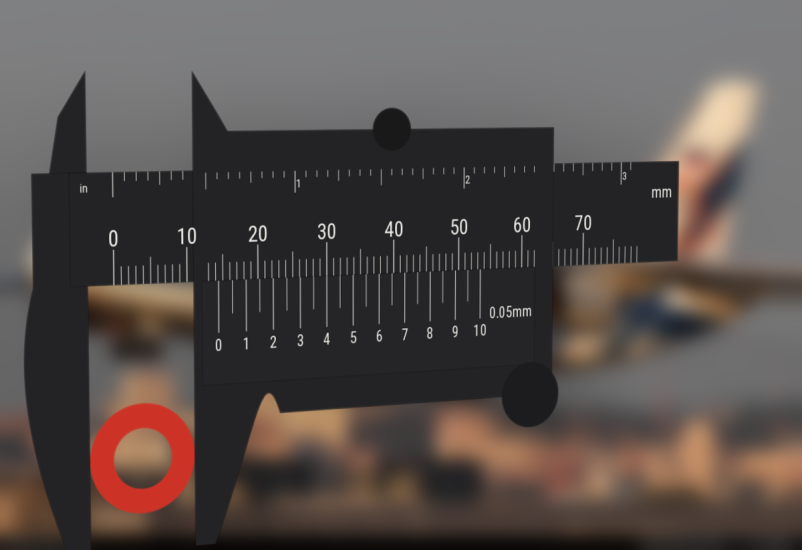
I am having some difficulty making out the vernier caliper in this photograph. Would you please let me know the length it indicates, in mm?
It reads 14.4 mm
